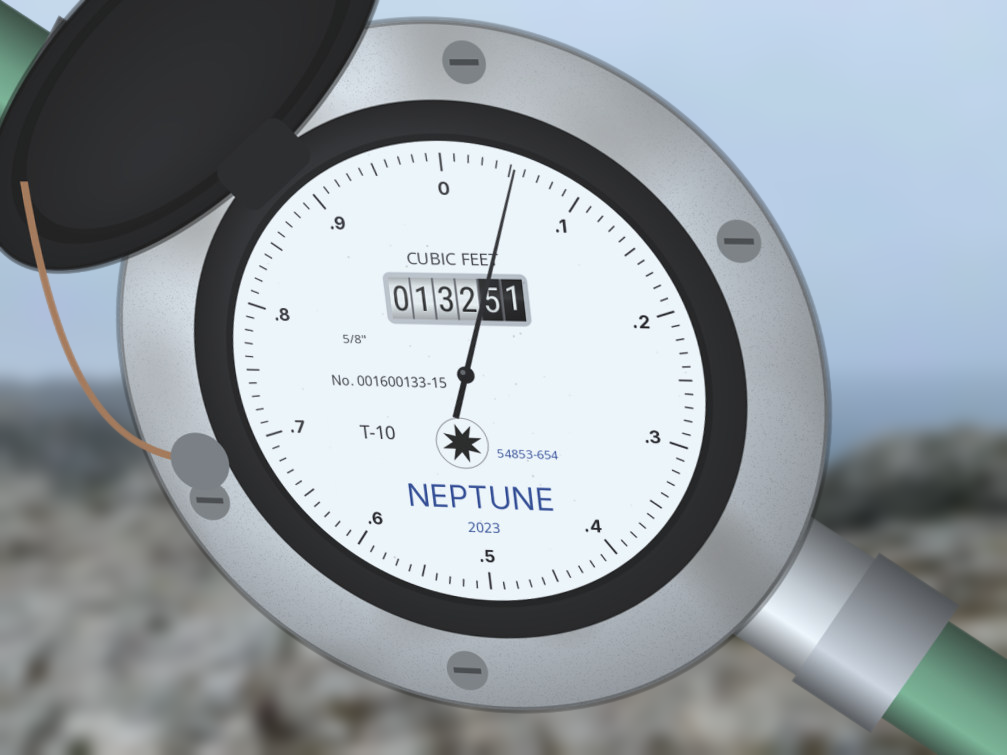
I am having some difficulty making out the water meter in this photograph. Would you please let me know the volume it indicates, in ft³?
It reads 13251.05 ft³
